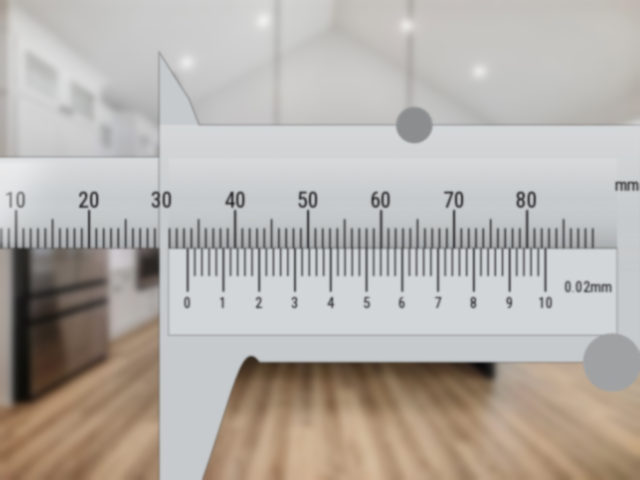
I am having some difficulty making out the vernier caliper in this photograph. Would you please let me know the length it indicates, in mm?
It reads 33.5 mm
